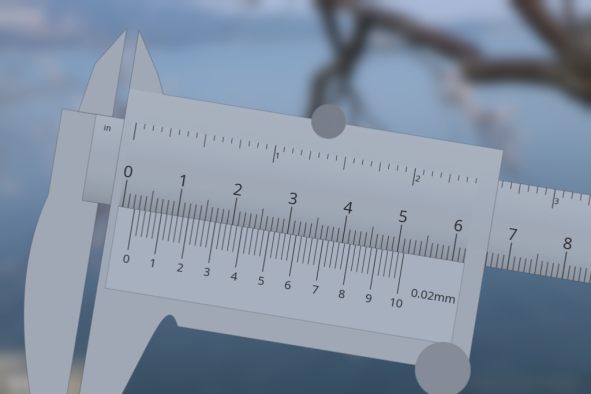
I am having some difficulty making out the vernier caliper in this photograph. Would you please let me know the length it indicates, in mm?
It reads 2.2 mm
